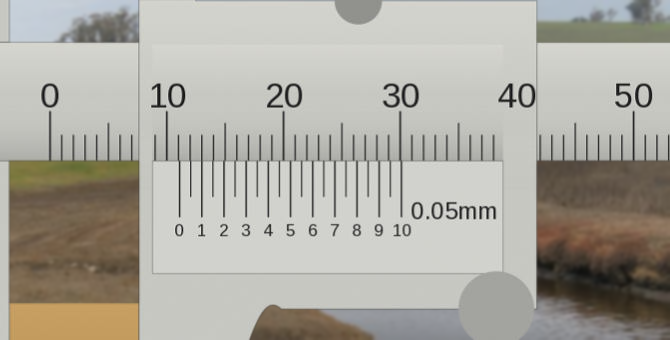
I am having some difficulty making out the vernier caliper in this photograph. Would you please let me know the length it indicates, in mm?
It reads 11.1 mm
